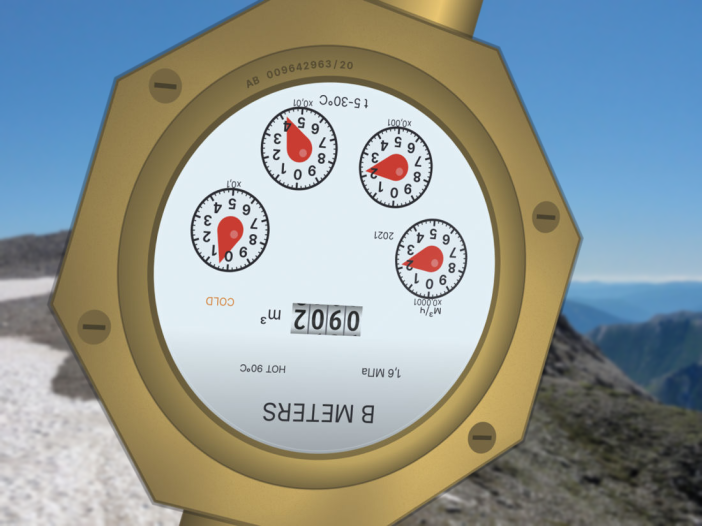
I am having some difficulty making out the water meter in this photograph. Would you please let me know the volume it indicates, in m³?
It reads 902.0422 m³
